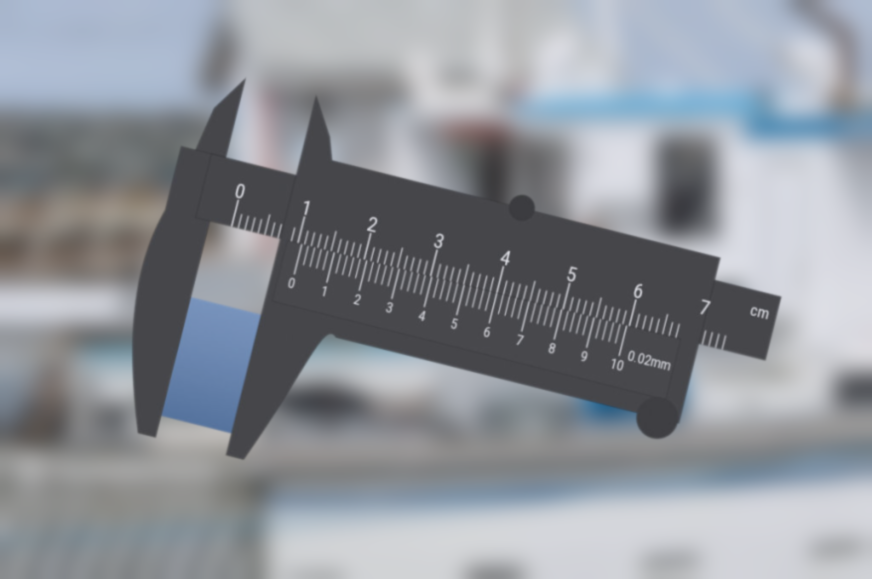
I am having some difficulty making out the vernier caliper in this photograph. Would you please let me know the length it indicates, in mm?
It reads 10.6 mm
